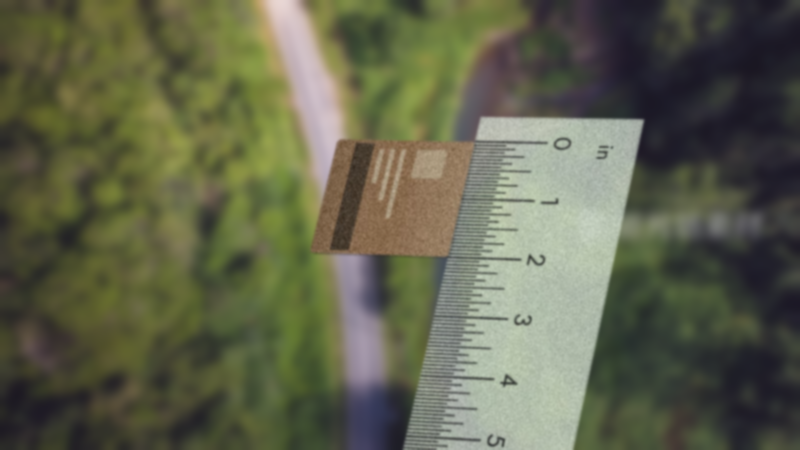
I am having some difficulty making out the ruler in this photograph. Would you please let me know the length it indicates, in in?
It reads 2 in
